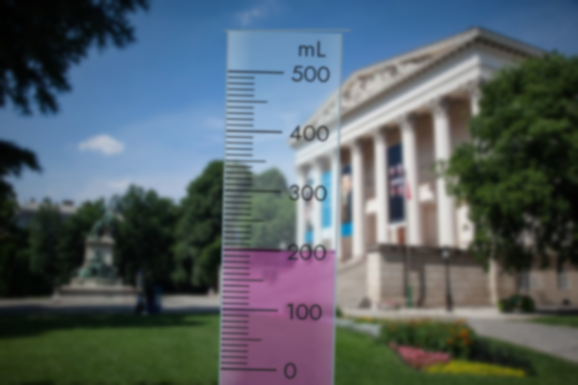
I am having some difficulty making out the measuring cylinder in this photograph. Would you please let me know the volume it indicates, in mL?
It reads 200 mL
